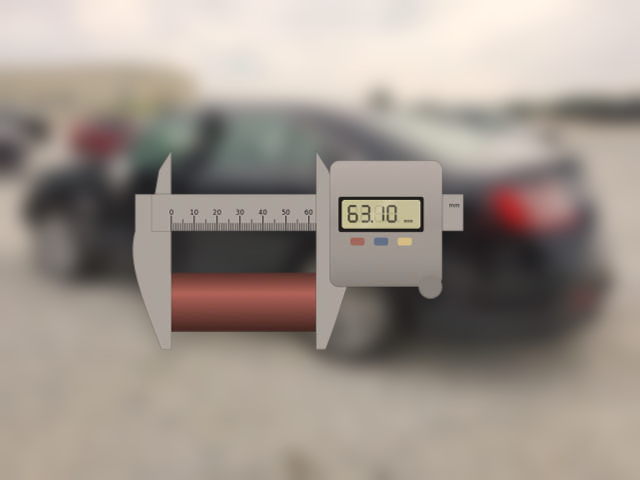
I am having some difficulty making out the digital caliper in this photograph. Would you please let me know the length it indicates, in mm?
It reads 63.10 mm
